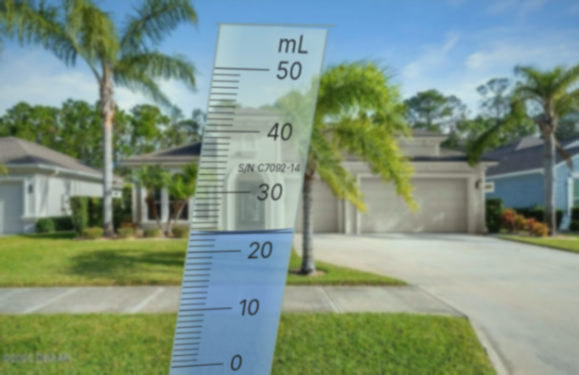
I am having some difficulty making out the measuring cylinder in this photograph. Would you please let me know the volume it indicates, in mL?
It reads 23 mL
